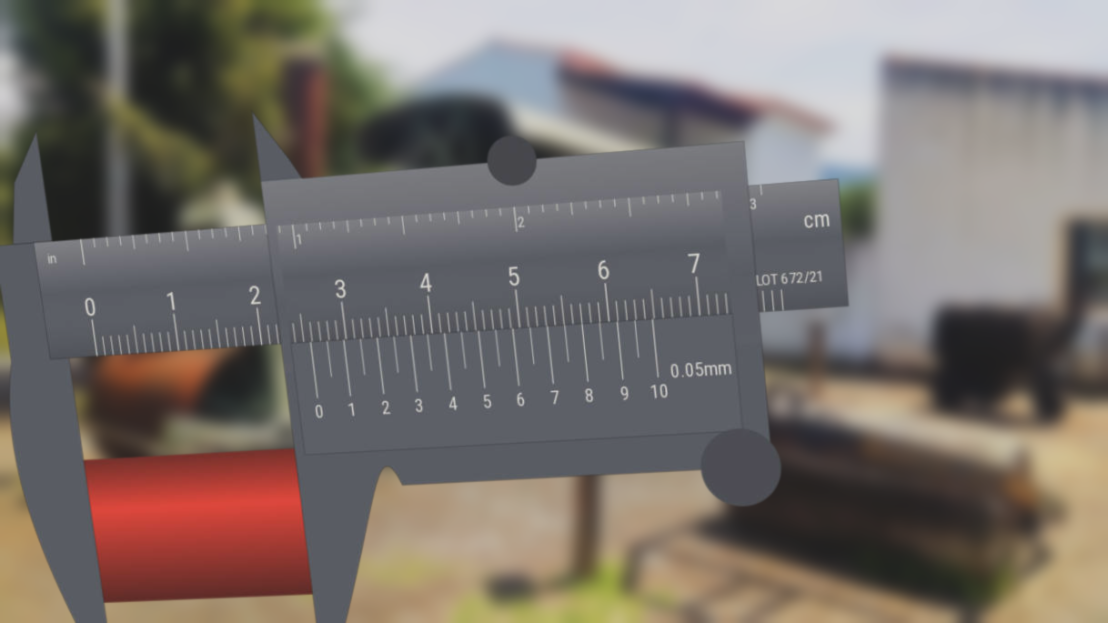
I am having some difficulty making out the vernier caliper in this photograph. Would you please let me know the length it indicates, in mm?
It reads 25.8 mm
